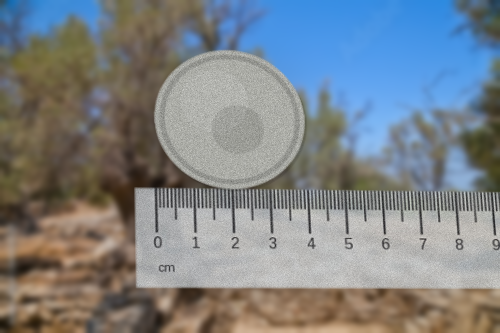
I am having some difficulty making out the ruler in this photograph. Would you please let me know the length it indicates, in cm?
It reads 4 cm
